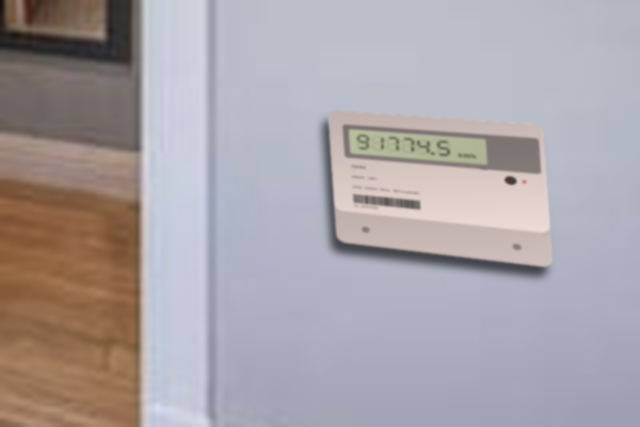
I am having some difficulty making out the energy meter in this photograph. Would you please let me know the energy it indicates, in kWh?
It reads 91774.5 kWh
